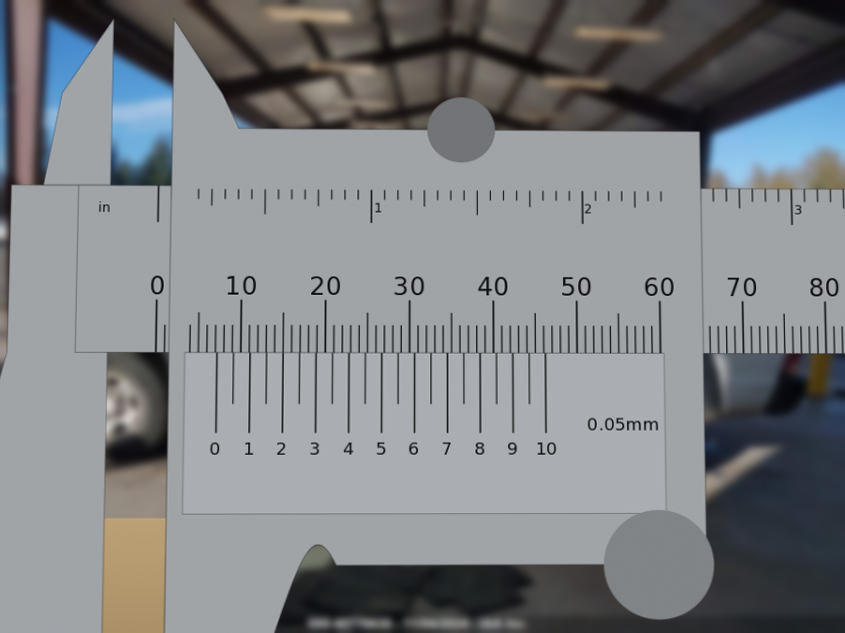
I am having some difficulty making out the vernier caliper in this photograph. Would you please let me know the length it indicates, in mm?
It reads 7.2 mm
